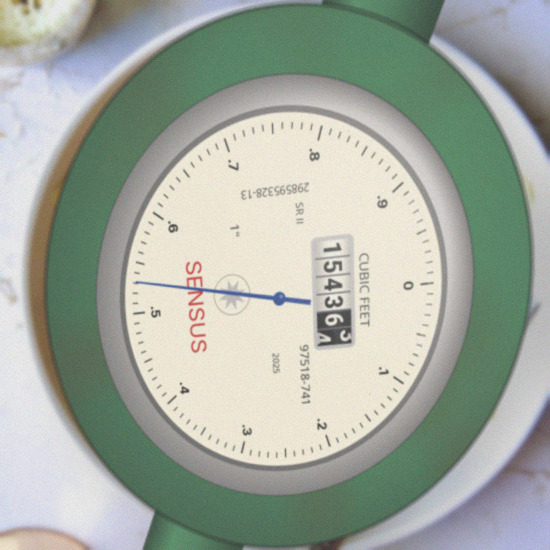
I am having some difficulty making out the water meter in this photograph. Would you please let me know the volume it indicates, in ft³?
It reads 154363.53 ft³
